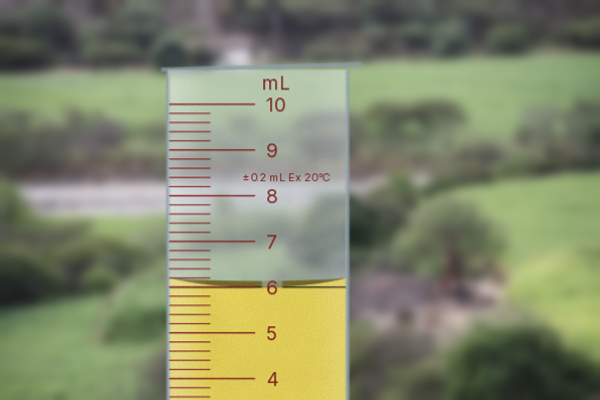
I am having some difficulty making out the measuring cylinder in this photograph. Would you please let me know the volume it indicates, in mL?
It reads 6 mL
